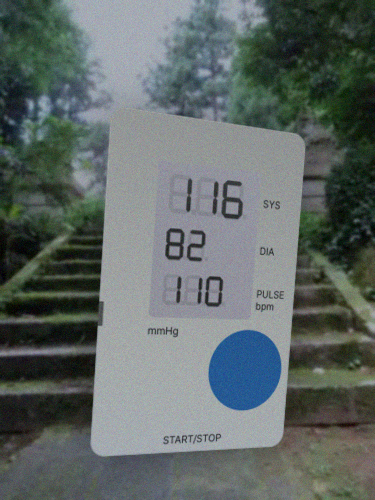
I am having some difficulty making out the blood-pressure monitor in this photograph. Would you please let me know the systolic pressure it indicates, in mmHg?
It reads 116 mmHg
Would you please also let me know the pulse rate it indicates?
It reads 110 bpm
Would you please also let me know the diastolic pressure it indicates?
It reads 82 mmHg
